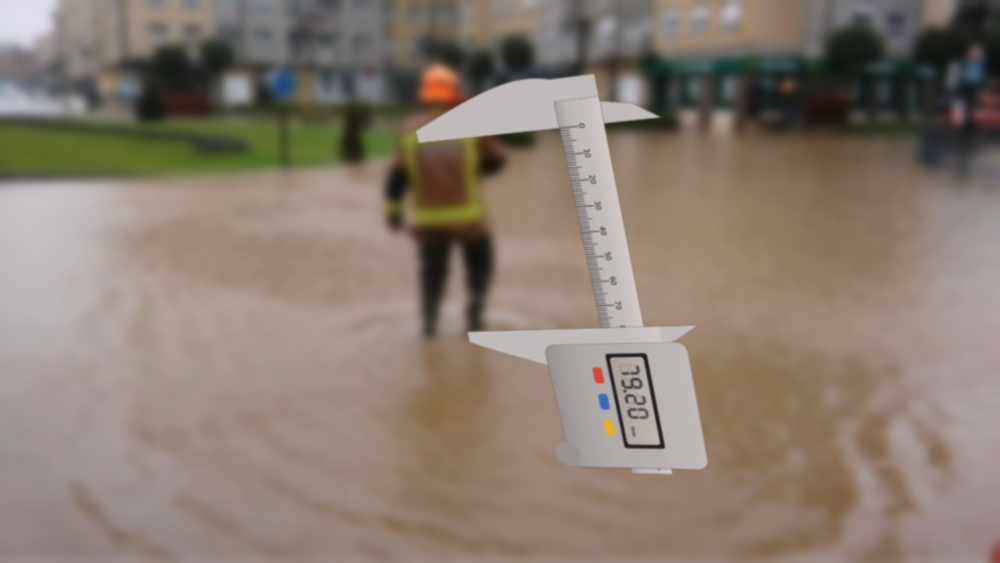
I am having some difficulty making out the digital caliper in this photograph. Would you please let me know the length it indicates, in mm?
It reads 79.20 mm
